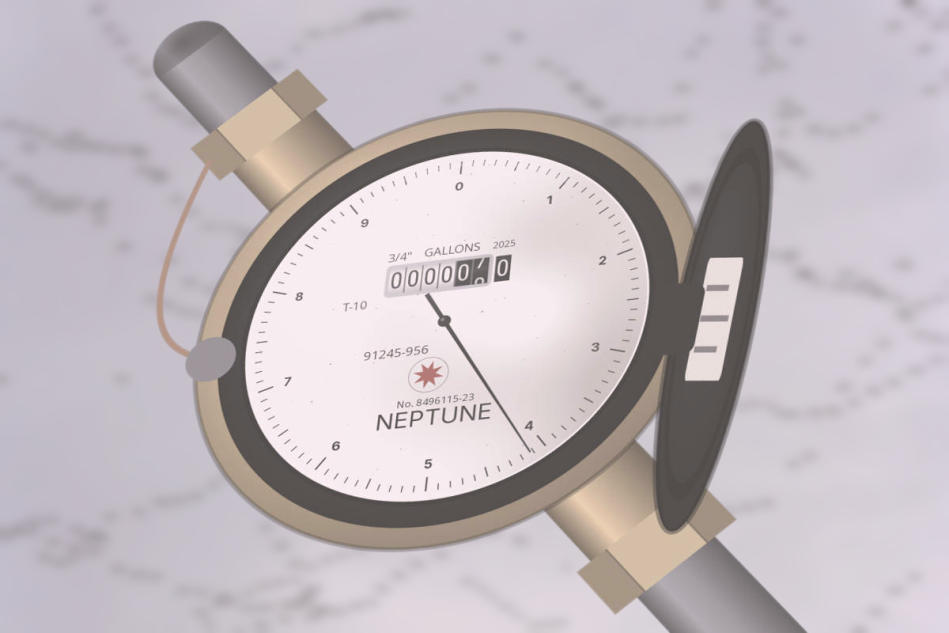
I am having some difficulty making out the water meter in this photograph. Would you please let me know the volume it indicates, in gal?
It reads 74.1 gal
